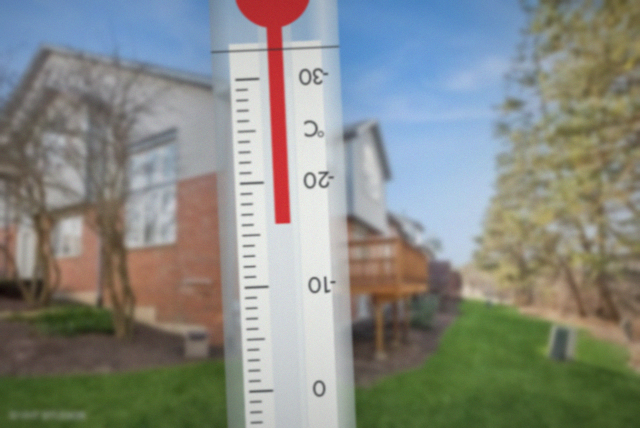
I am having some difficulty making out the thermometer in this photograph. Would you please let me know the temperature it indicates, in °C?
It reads -16 °C
